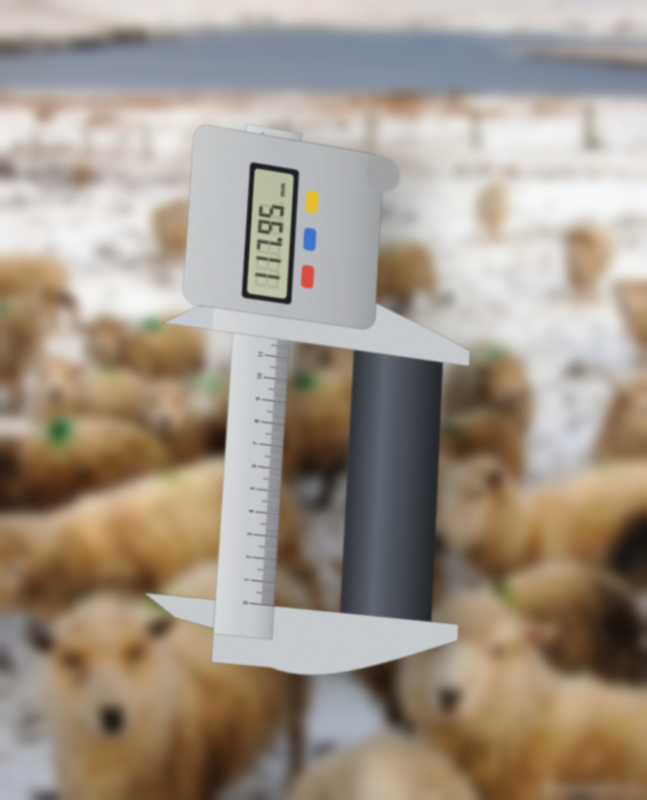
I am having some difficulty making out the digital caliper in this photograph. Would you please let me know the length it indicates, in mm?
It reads 117.95 mm
